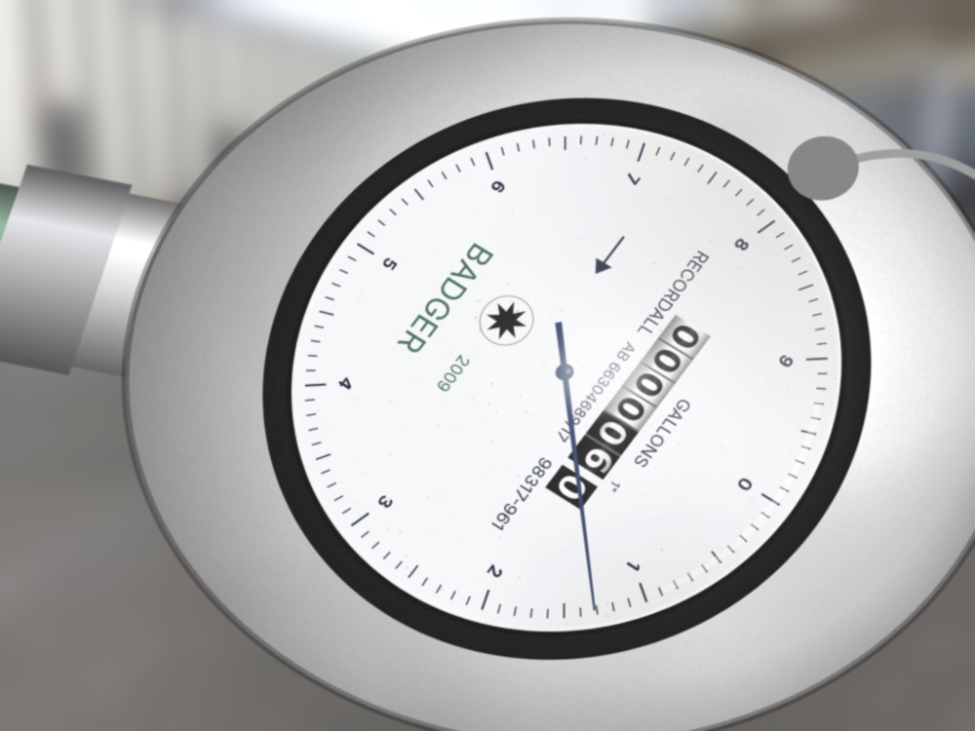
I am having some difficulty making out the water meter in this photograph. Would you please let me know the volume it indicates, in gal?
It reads 61.3 gal
